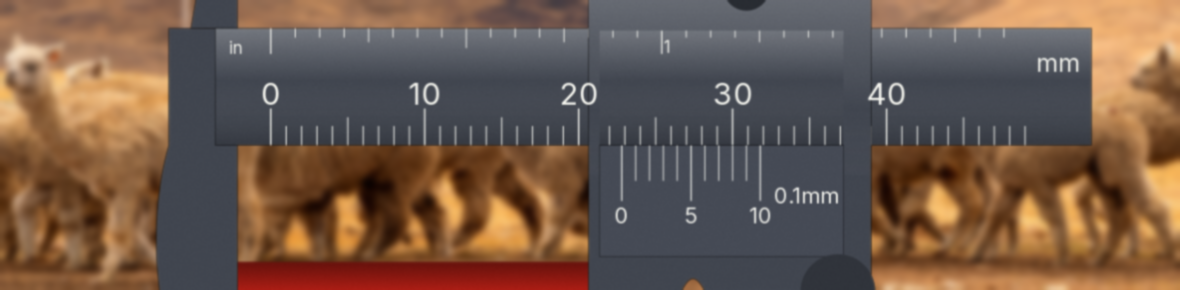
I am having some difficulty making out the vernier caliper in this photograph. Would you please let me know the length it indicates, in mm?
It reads 22.8 mm
